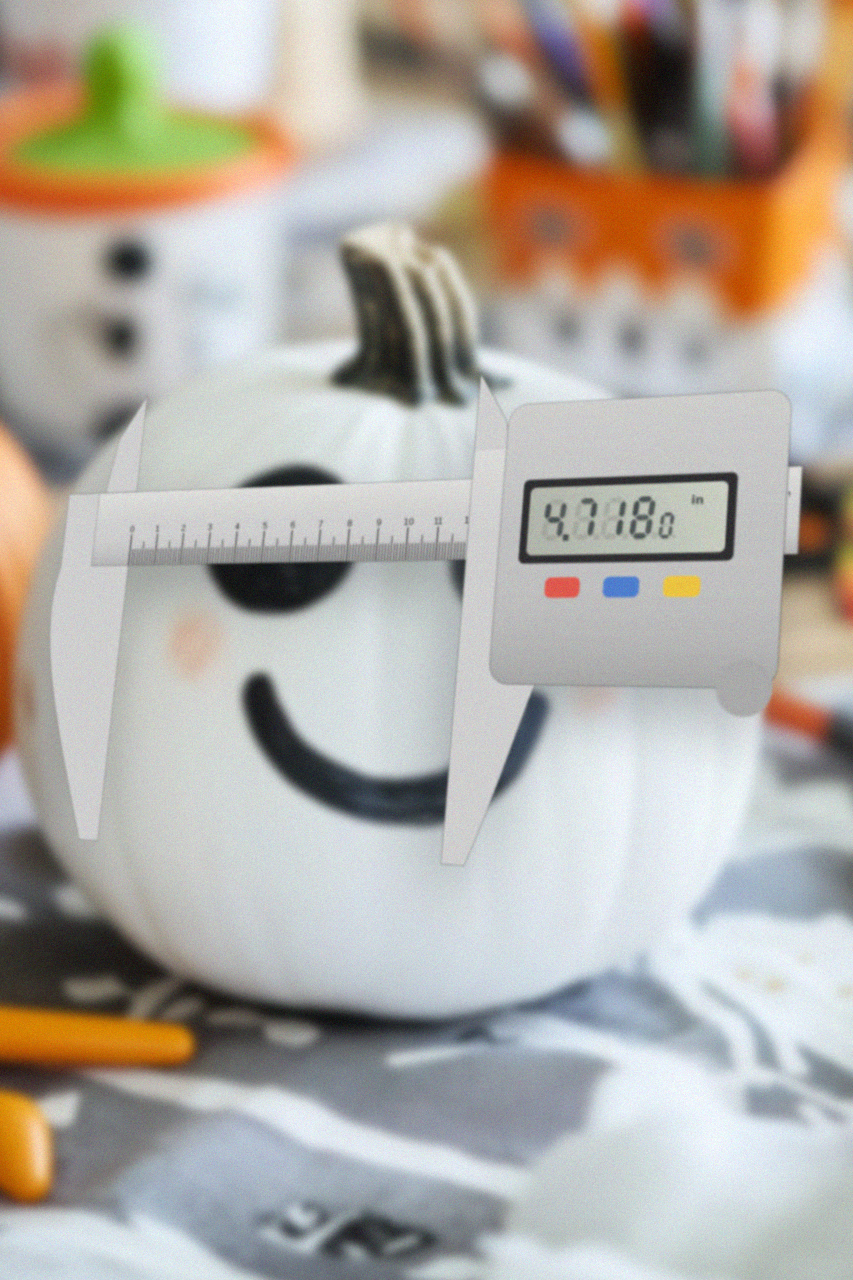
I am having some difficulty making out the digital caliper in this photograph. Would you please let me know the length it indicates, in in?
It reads 4.7180 in
